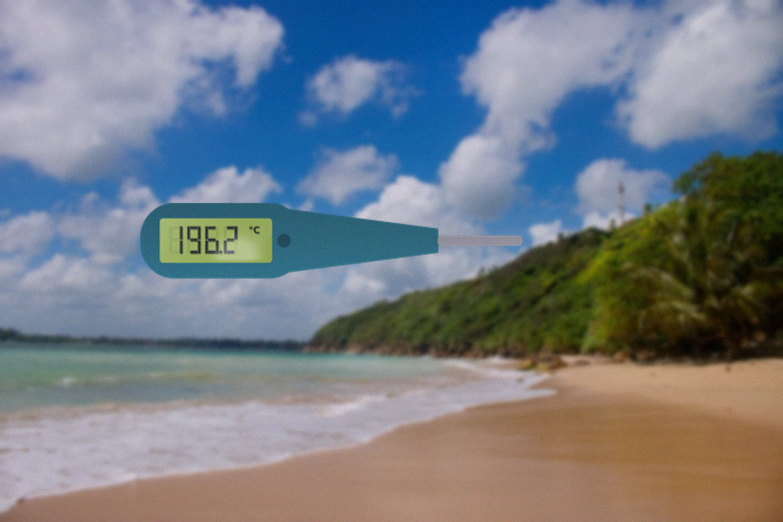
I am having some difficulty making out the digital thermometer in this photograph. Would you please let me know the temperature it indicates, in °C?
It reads 196.2 °C
